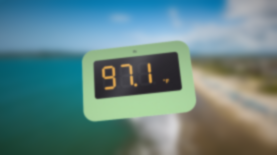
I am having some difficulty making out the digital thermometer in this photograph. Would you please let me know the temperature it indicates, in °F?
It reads 97.1 °F
